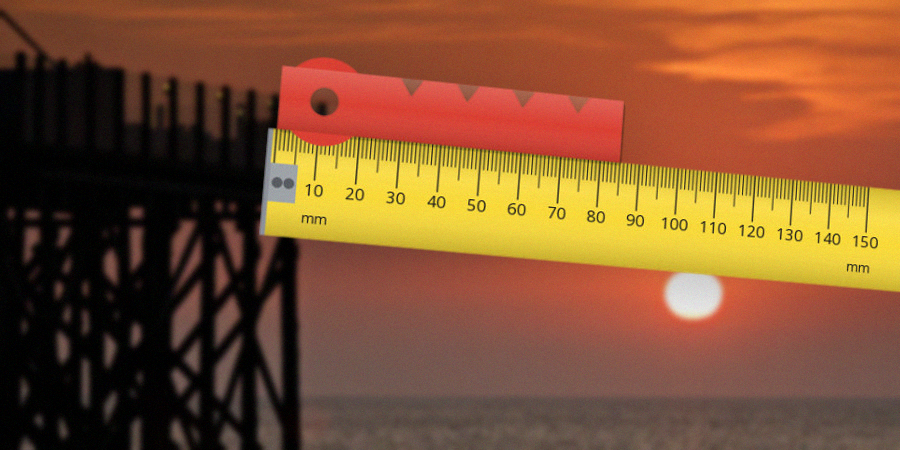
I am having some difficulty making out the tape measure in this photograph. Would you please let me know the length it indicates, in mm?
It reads 85 mm
